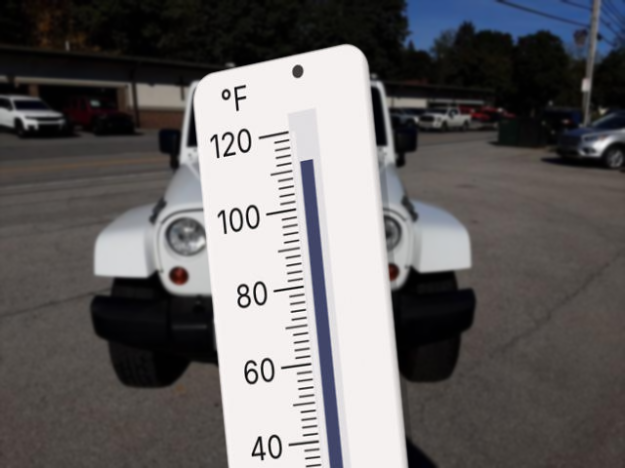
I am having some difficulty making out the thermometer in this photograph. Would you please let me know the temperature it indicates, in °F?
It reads 112 °F
